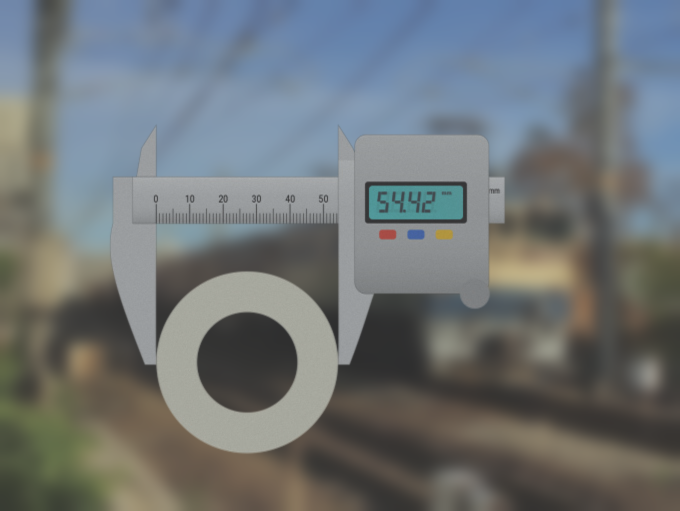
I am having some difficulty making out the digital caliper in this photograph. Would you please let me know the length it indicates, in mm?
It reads 54.42 mm
